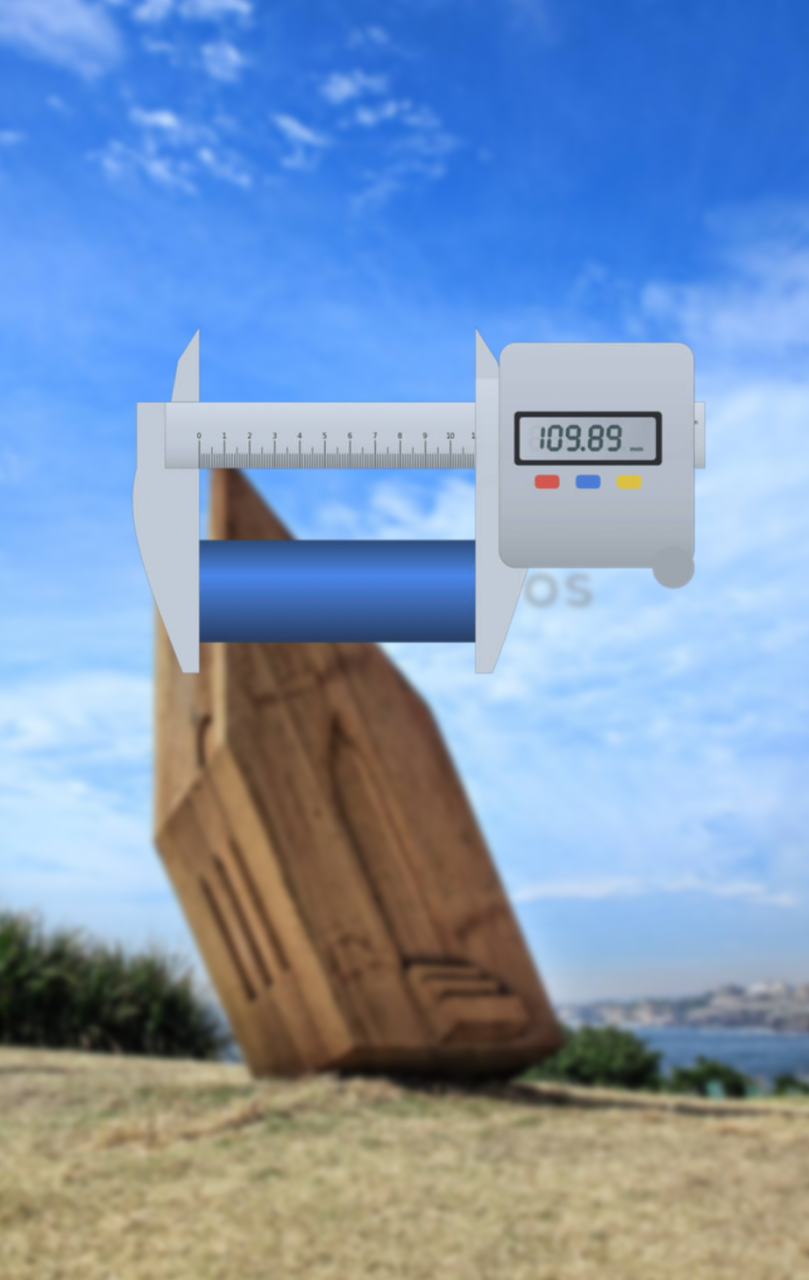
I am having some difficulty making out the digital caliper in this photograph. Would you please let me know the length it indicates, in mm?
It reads 109.89 mm
